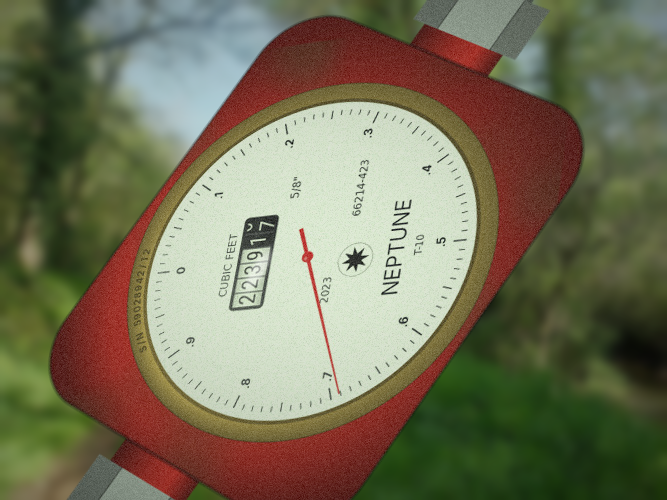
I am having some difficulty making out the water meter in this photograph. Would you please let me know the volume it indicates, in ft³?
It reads 223916.69 ft³
